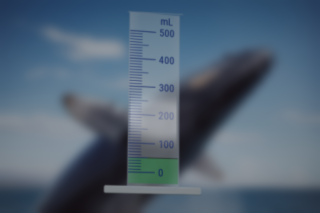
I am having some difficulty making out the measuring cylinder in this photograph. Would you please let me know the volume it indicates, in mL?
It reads 50 mL
